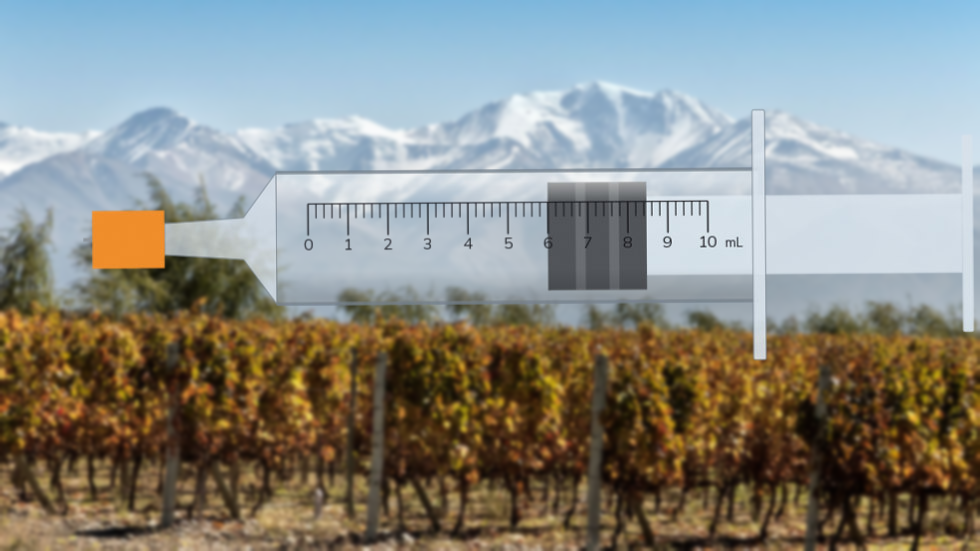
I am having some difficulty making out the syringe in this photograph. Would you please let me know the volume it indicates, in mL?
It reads 6 mL
